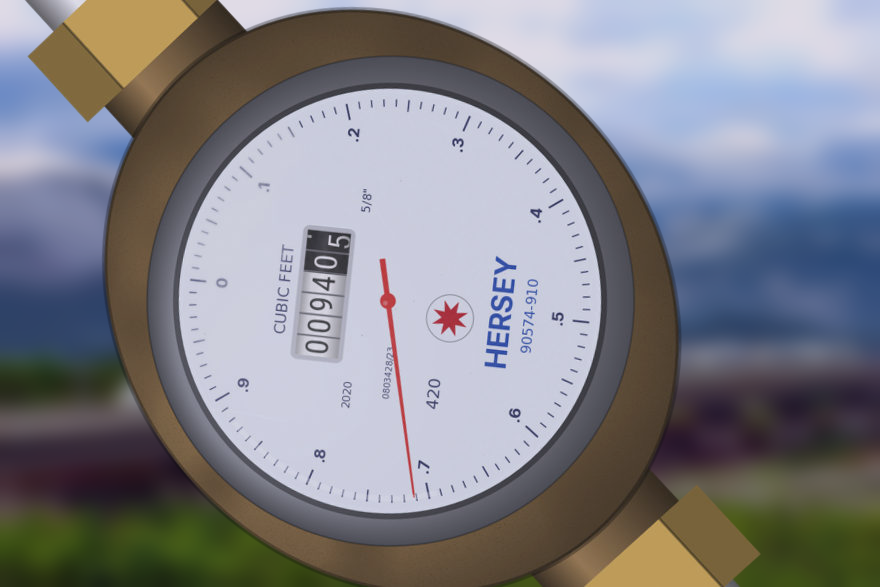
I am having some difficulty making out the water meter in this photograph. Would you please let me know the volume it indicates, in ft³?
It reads 9404.71 ft³
